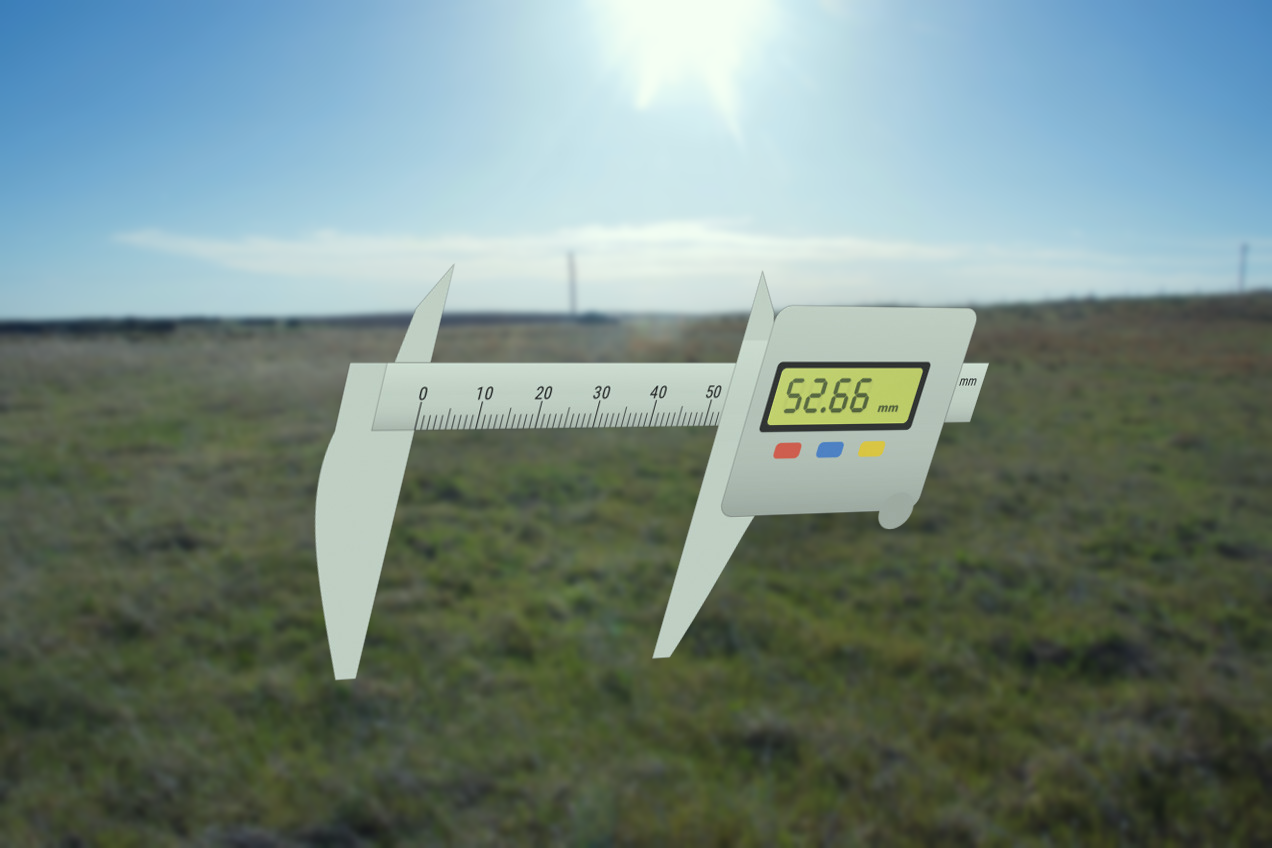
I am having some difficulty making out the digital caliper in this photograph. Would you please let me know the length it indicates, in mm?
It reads 52.66 mm
